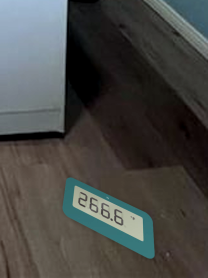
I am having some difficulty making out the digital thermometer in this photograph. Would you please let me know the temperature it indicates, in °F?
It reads 266.6 °F
